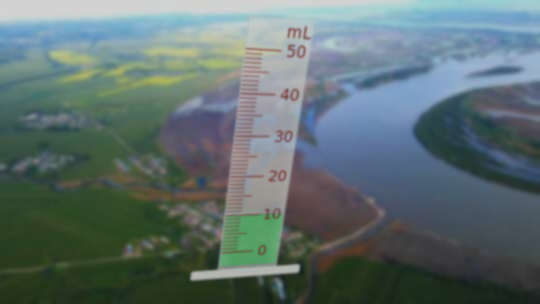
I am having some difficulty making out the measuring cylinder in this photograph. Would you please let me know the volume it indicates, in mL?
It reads 10 mL
